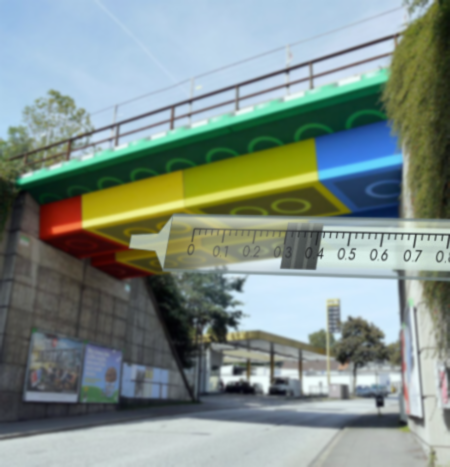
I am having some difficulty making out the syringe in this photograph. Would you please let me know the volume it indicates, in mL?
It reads 0.3 mL
